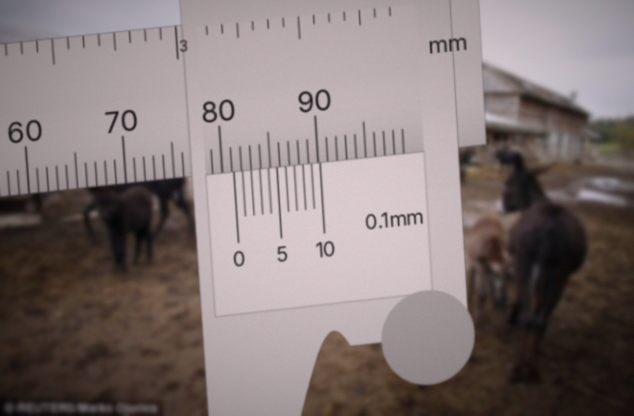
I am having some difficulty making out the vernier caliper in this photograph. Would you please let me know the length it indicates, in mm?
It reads 81.2 mm
